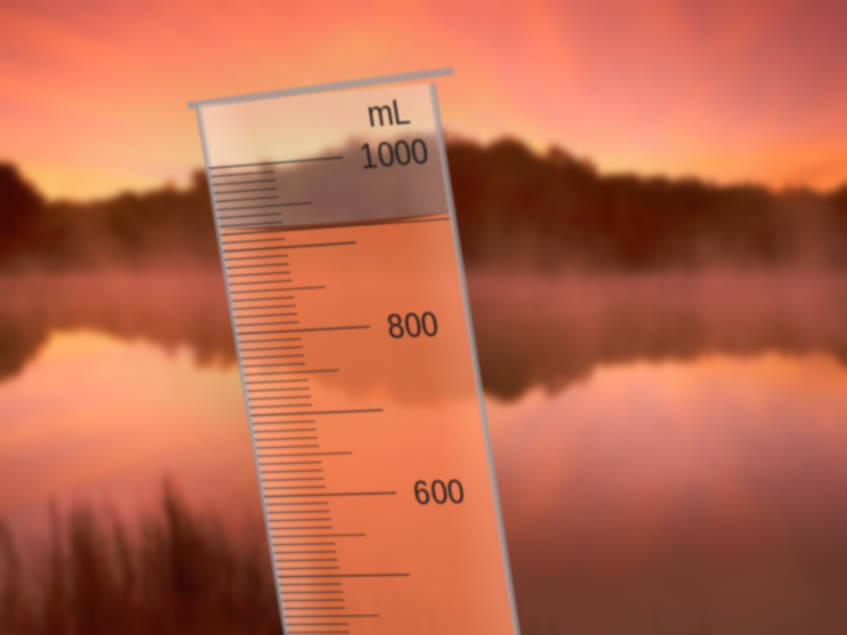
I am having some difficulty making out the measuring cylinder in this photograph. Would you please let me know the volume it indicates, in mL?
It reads 920 mL
